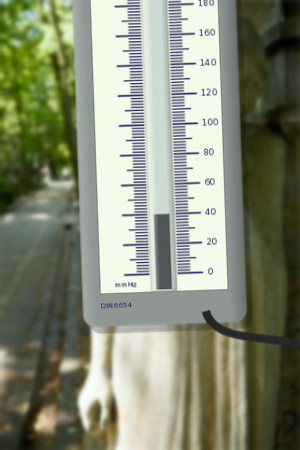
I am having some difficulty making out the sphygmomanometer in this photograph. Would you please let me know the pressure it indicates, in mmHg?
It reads 40 mmHg
